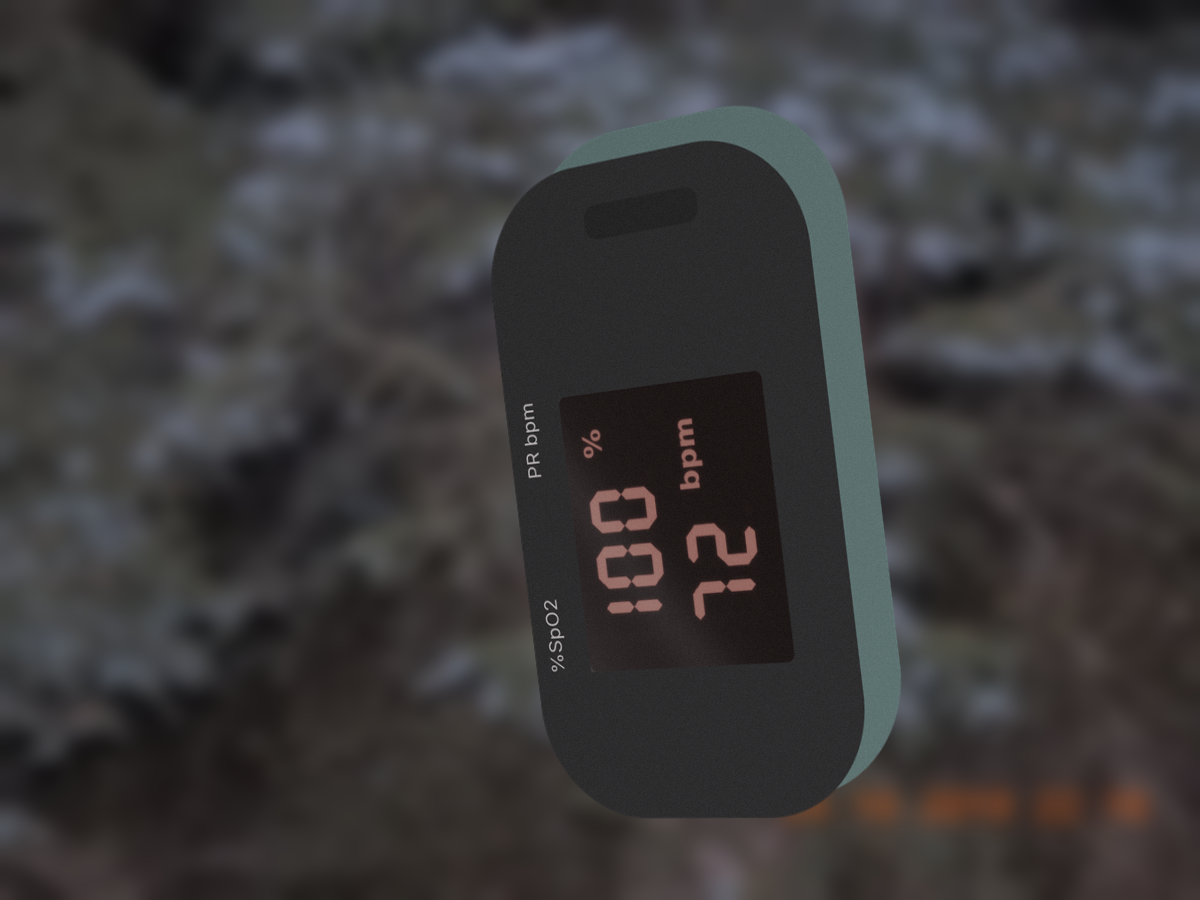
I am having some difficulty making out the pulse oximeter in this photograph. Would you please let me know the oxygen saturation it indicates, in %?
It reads 100 %
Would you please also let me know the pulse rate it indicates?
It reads 72 bpm
